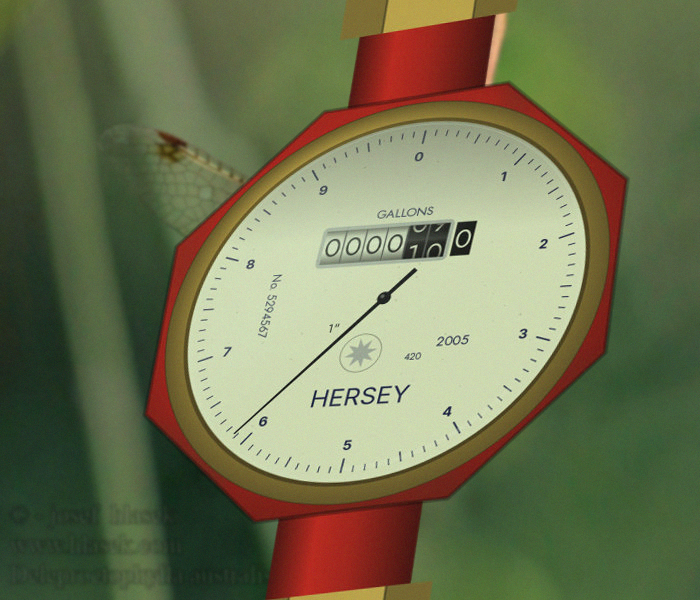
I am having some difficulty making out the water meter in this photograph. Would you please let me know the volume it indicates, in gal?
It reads 96.1 gal
